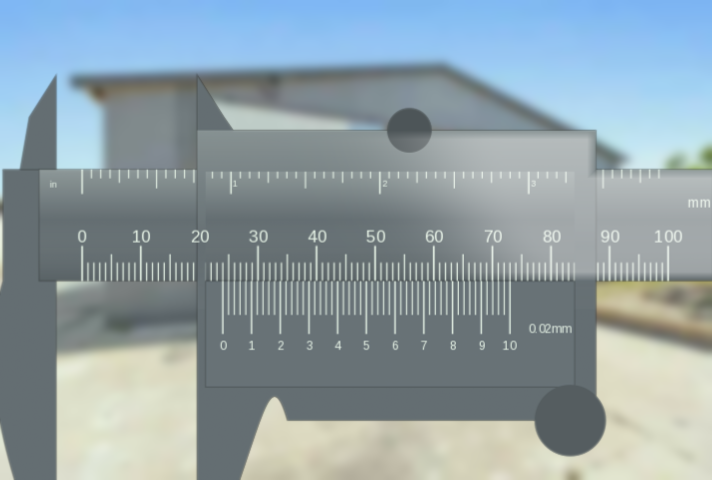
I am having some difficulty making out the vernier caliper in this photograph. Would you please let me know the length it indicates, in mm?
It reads 24.0 mm
